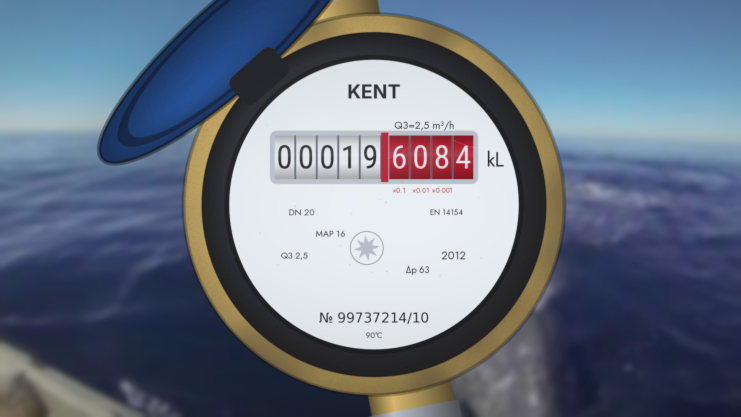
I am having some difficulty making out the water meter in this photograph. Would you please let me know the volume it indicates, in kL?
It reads 19.6084 kL
